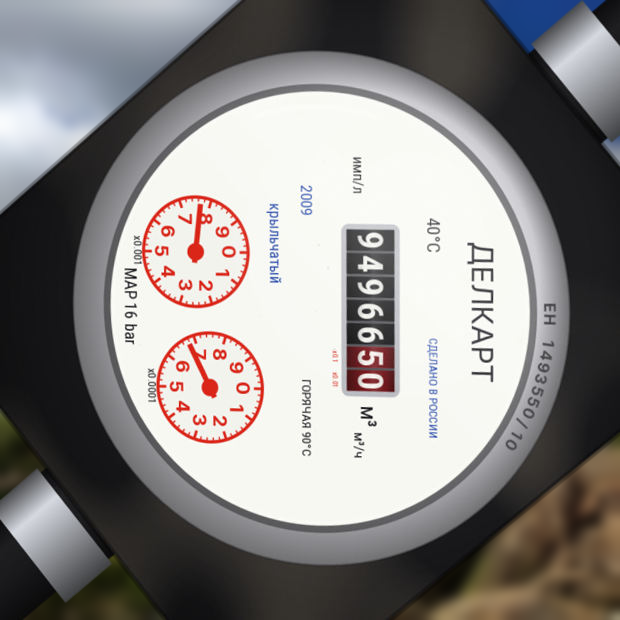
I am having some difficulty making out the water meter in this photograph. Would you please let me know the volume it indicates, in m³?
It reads 94966.5076 m³
